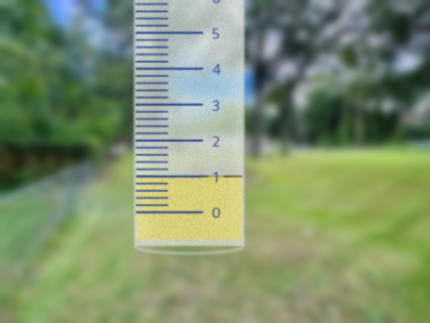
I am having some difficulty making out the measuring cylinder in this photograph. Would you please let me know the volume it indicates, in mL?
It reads 1 mL
